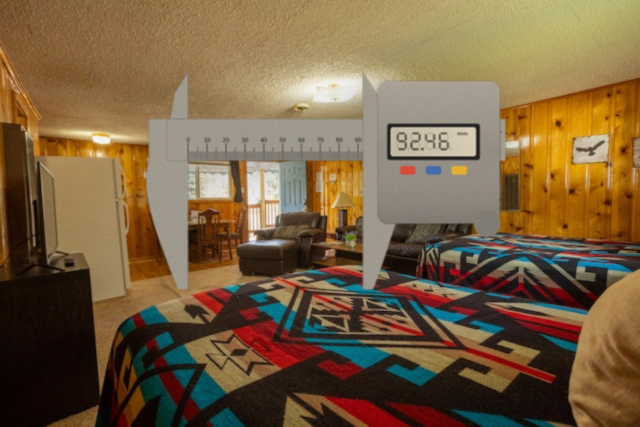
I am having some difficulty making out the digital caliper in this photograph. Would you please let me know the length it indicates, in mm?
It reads 92.46 mm
